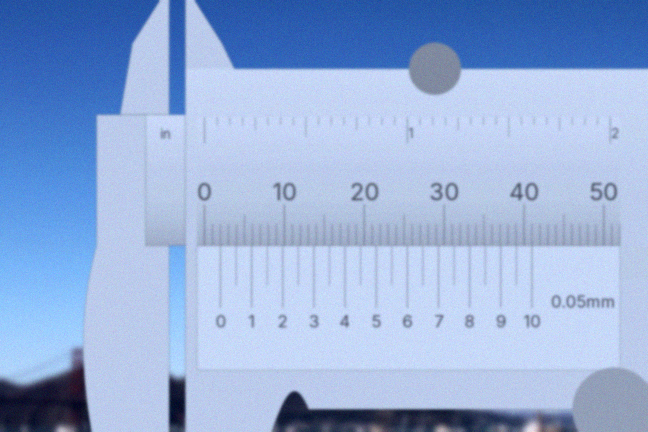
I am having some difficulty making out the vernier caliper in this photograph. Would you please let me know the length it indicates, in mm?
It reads 2.0 mm
